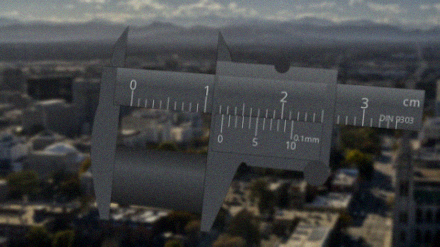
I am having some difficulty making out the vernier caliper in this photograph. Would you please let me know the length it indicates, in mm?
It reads 12.4 mm
